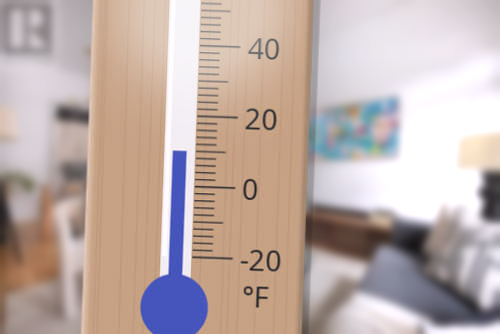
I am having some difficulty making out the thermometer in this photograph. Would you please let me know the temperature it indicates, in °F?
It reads 10 °F
